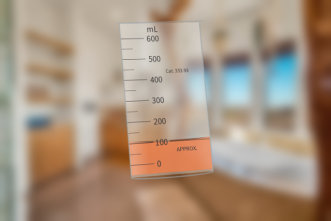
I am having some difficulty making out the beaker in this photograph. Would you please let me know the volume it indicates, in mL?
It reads 100 mL
